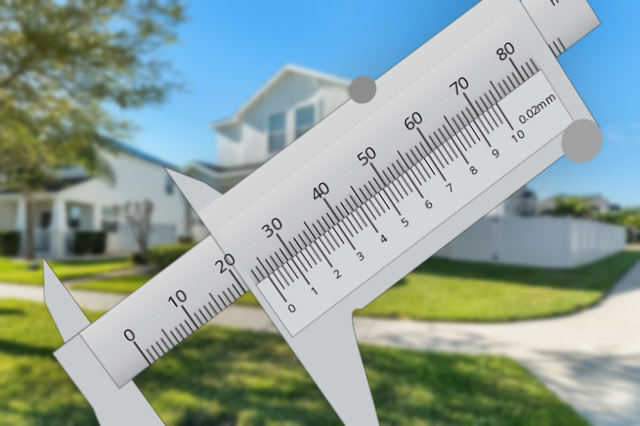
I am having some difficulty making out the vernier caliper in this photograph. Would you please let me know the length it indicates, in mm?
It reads 24.8 mm
